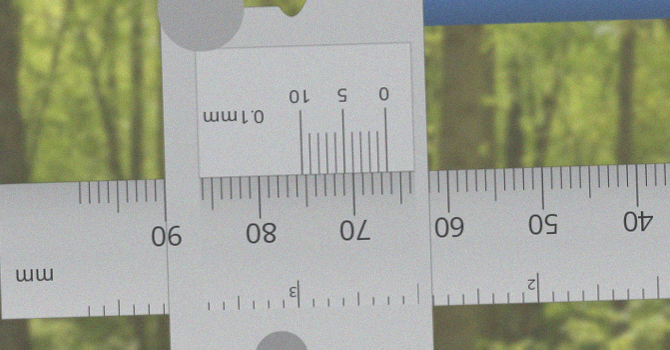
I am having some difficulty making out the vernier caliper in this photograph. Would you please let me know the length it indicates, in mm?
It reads 66.4 mm
